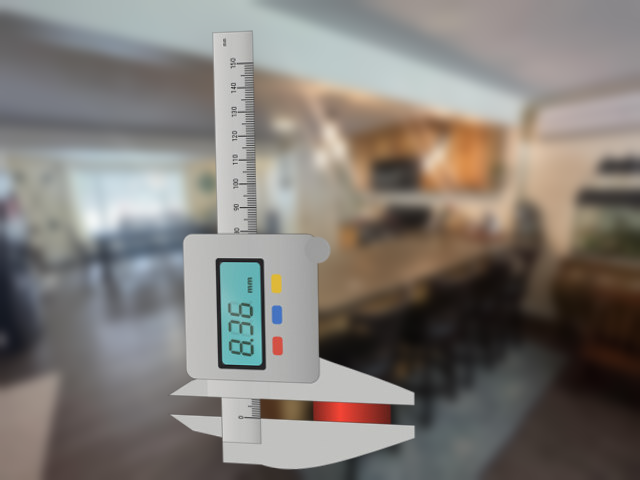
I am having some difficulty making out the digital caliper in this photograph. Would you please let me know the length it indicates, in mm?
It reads 8.36 mm
